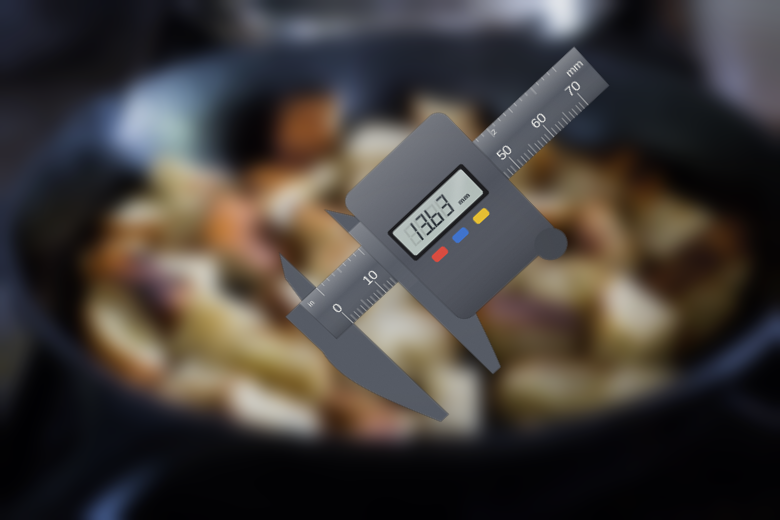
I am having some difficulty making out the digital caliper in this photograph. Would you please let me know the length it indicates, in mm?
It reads 13.63 mm
